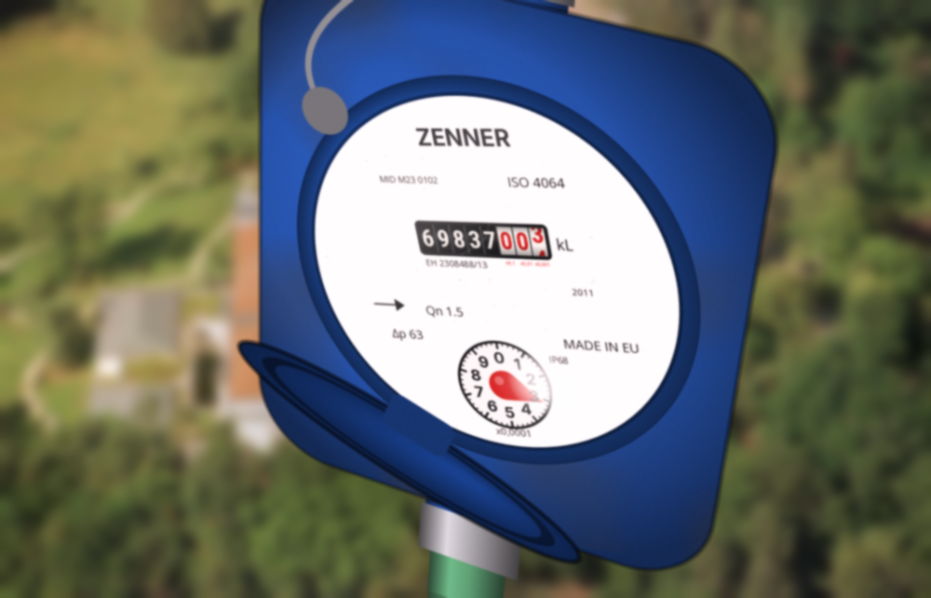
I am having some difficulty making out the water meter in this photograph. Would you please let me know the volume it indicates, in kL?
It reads 69837.0033 kL
